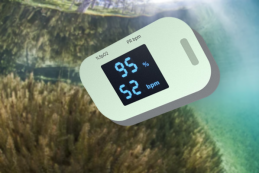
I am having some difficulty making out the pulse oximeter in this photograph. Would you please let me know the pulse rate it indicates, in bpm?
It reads 52 bpm
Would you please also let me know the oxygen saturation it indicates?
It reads 95 %
